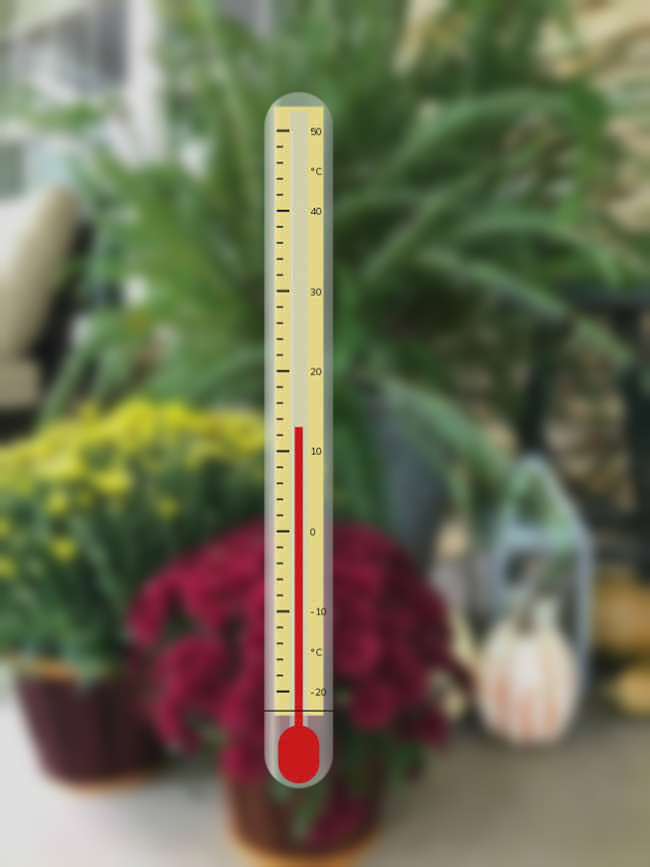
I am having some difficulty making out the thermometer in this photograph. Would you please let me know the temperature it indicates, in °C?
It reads 13 °C
